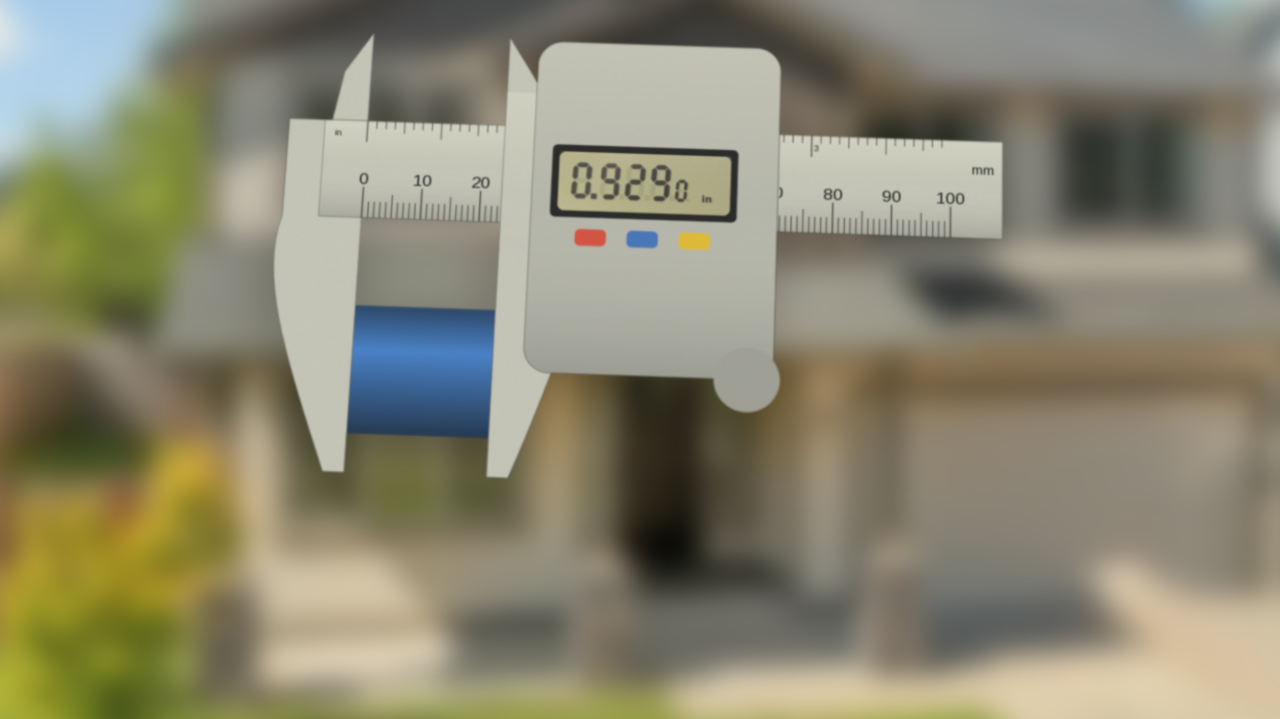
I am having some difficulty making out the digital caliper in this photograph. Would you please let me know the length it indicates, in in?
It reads 0.9290 in
